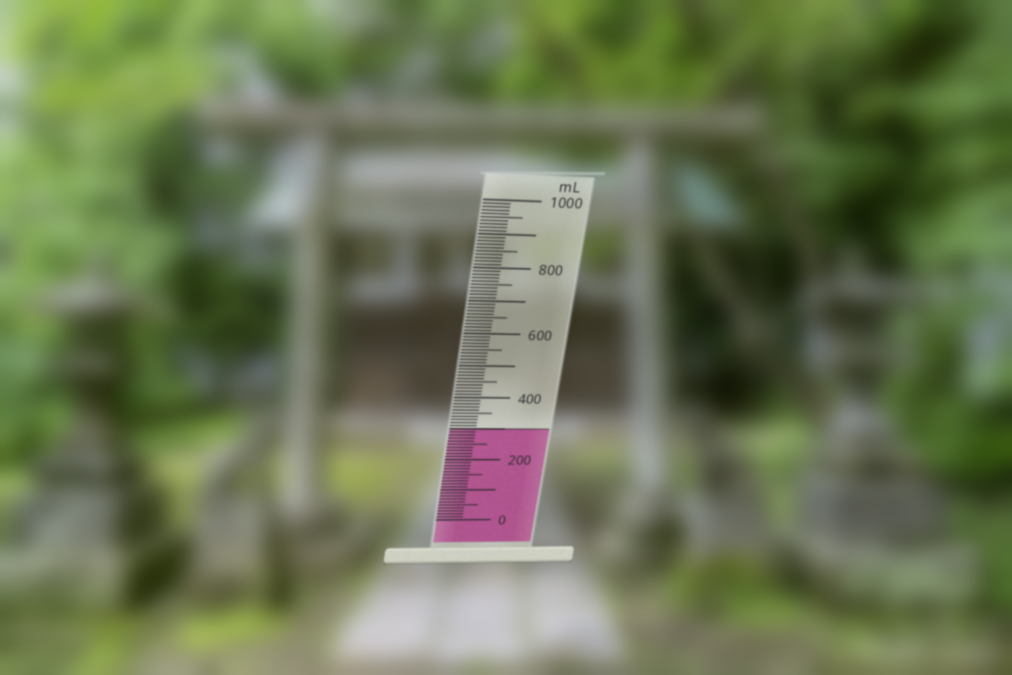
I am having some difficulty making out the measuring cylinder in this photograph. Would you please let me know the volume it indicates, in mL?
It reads 300 mL
